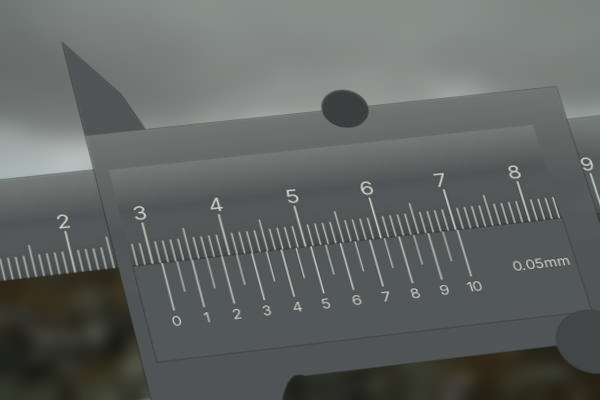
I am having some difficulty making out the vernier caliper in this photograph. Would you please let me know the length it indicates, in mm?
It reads 31.2 mm
